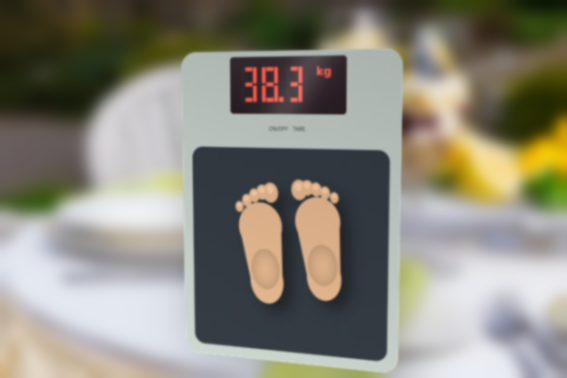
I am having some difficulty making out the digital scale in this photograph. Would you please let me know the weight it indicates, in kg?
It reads 38.3 kg
